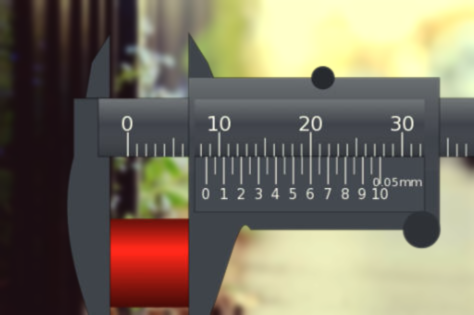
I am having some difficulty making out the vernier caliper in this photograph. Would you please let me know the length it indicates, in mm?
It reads 8.6 mm
